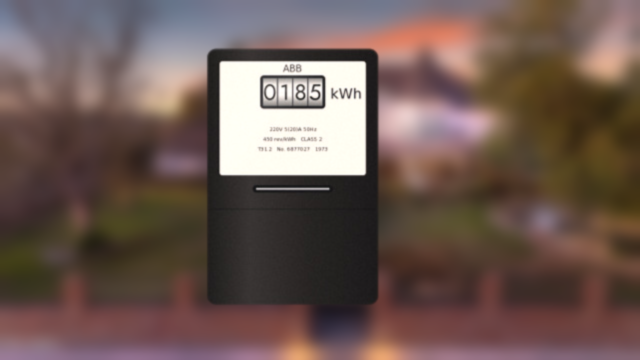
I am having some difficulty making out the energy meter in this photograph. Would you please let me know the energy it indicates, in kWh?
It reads 185 kWh
